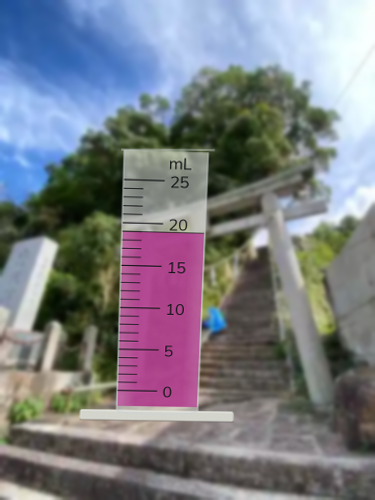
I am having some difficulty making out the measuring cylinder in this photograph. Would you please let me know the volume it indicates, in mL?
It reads 19 mL
